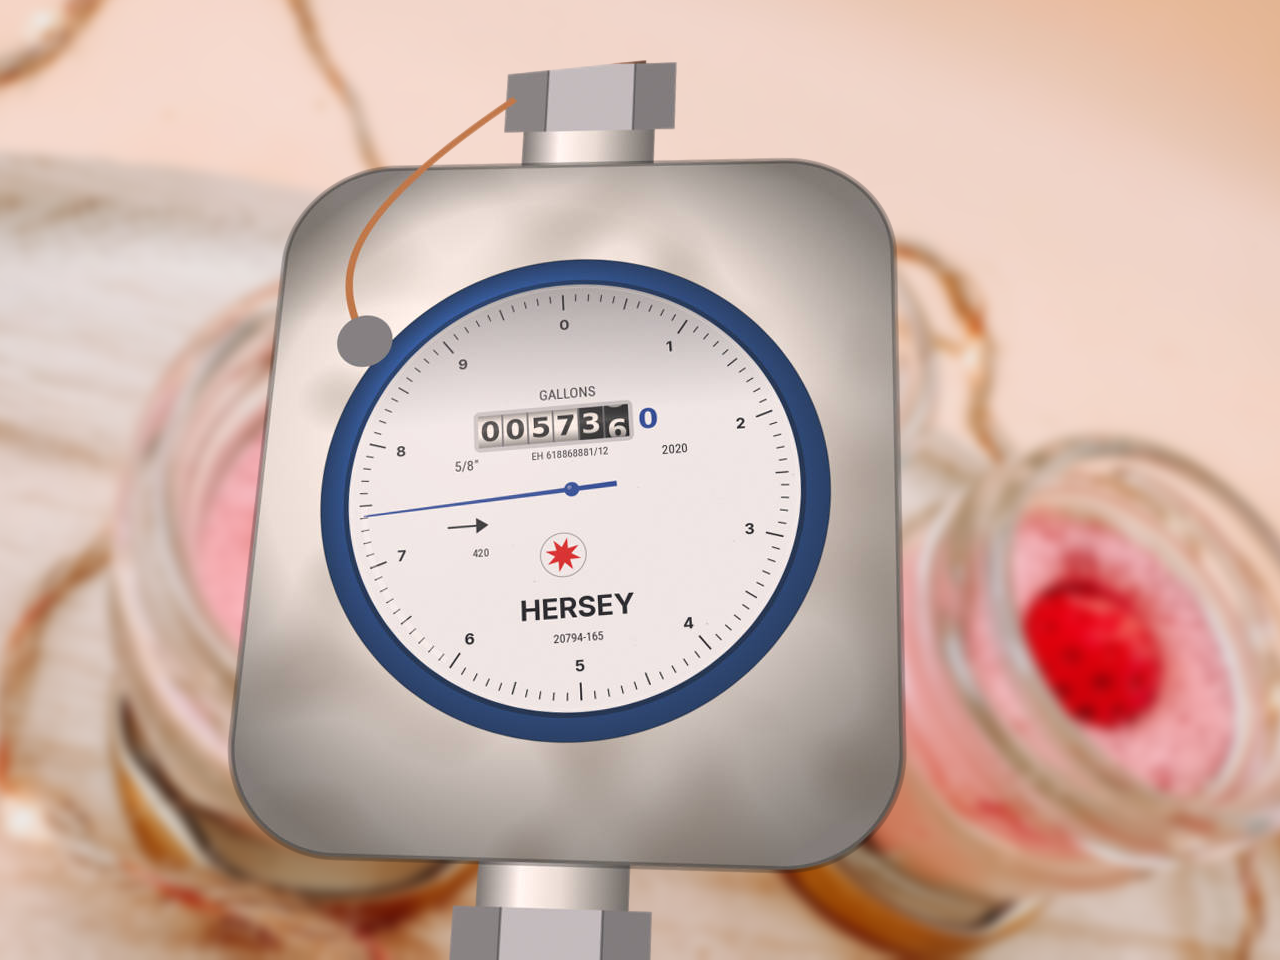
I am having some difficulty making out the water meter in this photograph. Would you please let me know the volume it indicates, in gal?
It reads 57357.4 gal
